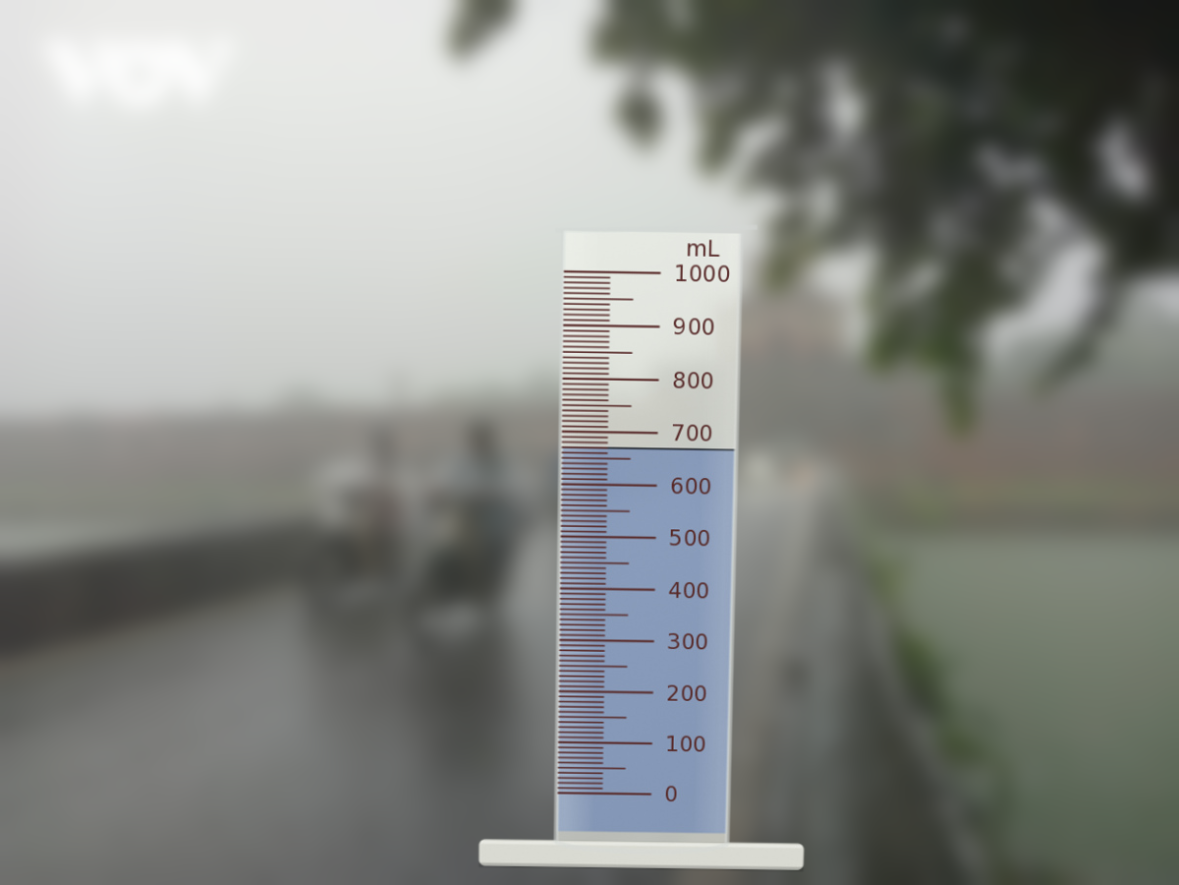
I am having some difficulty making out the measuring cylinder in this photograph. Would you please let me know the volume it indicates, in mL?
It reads 670 mL
